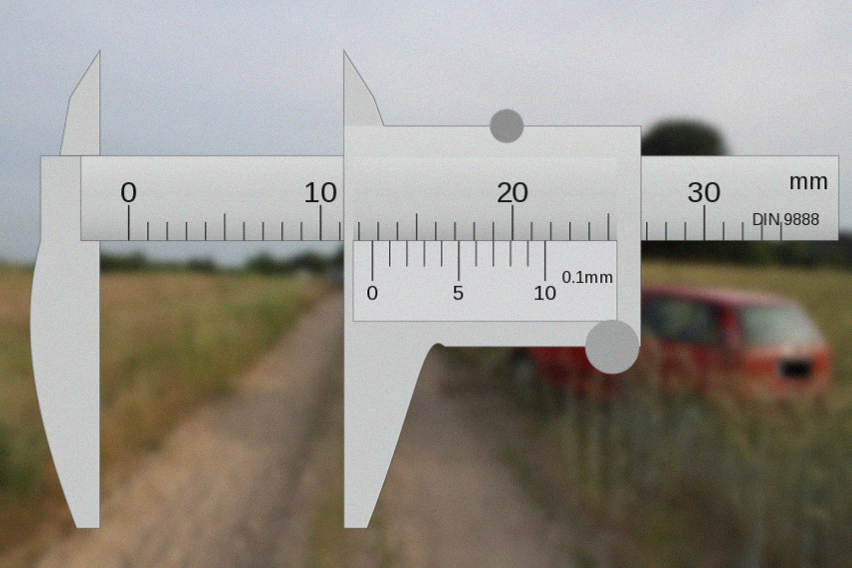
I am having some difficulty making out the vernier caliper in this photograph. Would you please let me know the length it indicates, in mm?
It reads 12.7 mm
